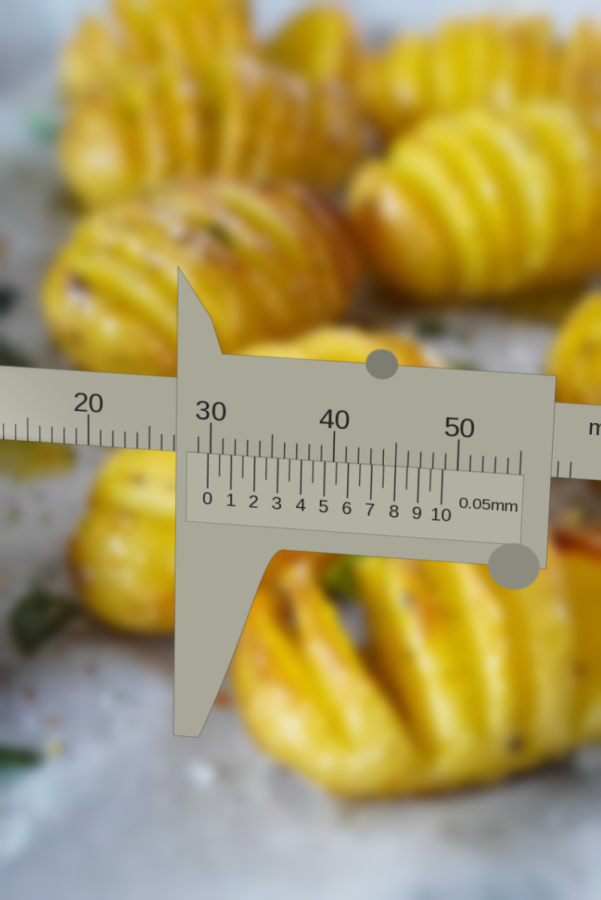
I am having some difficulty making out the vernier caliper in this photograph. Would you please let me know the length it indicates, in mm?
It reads 29.8 mm
